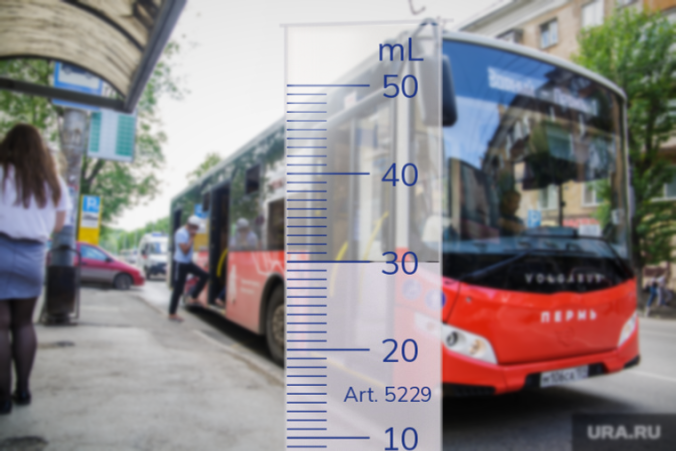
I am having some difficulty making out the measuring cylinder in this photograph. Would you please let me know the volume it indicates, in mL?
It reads 30 mL
